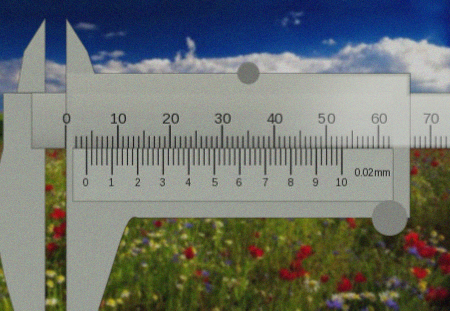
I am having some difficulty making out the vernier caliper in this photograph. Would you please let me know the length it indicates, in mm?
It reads 4.0 mm
